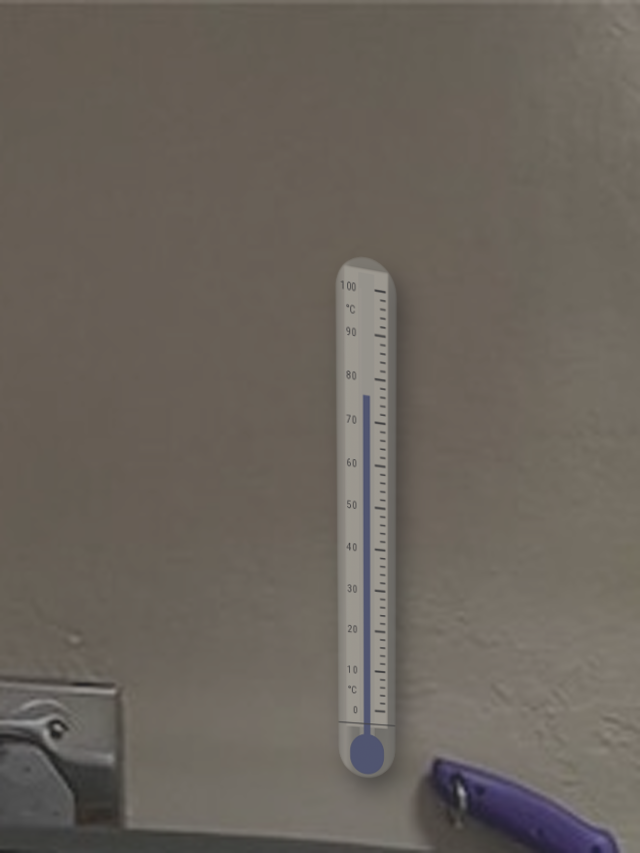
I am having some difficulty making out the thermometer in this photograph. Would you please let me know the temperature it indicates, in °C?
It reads 76 °C
